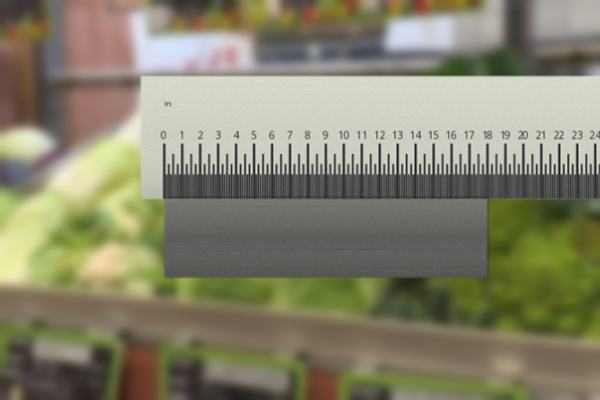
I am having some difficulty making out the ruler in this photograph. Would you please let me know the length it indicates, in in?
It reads 18 in
